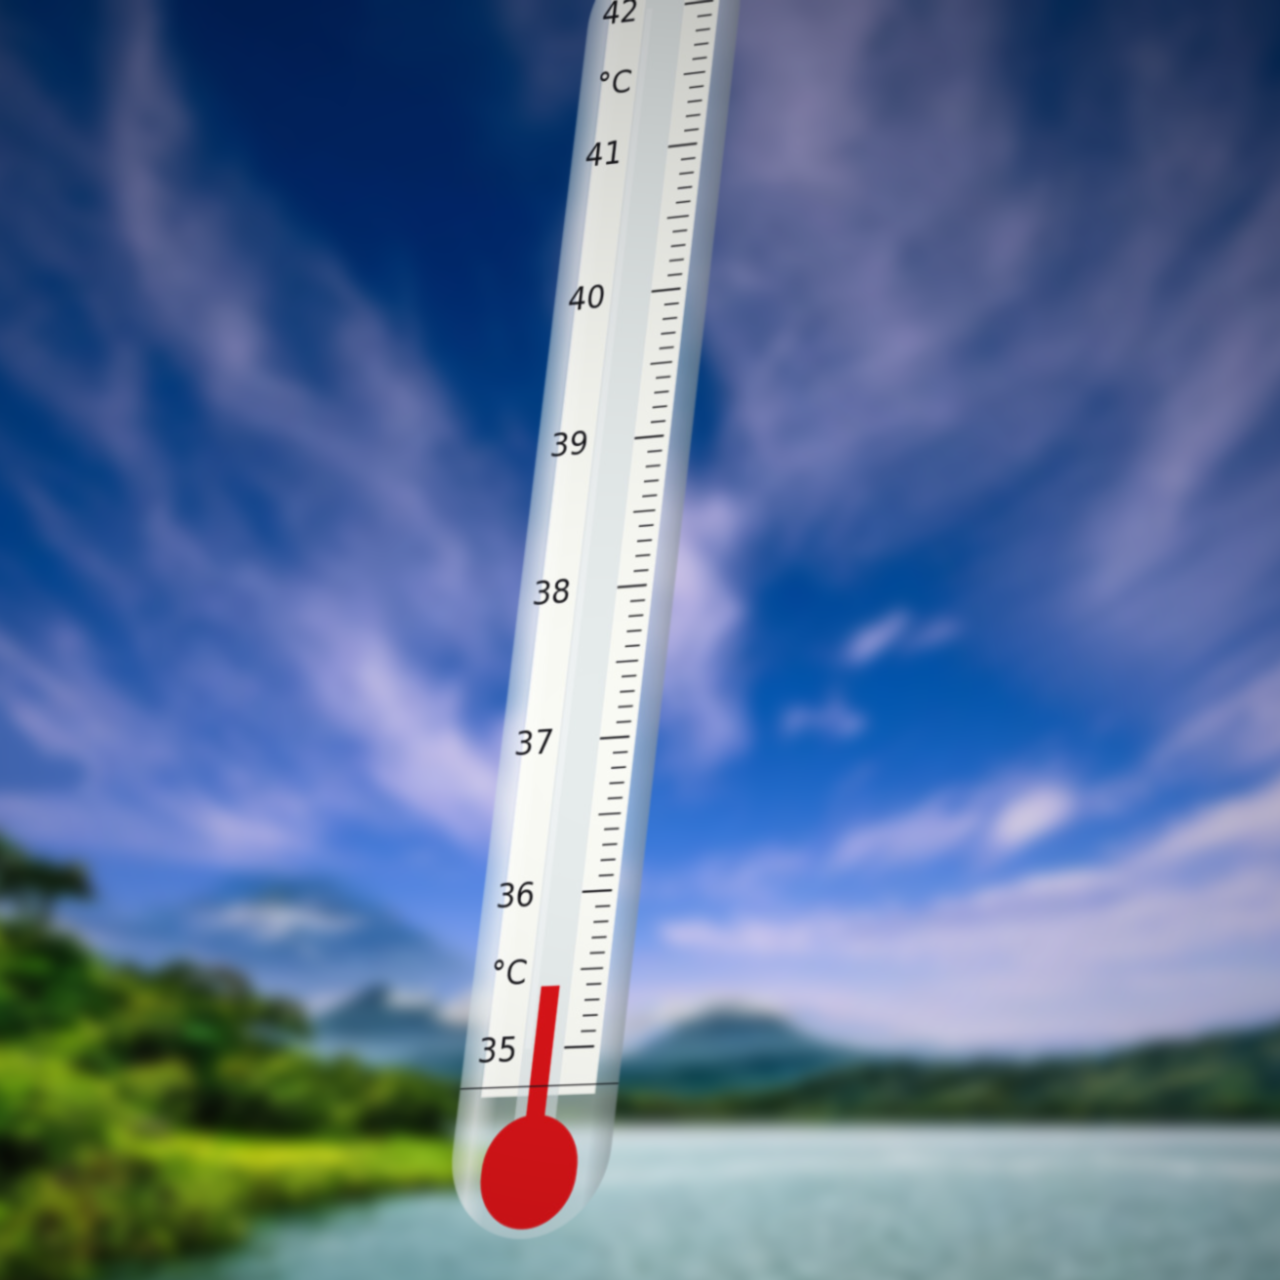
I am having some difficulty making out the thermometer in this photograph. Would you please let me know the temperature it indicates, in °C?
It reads 35.4 °C
